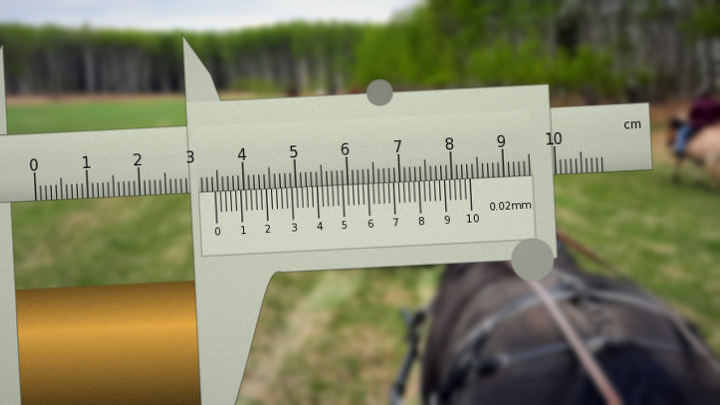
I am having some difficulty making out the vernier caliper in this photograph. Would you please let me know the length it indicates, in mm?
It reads 34.5 mm
